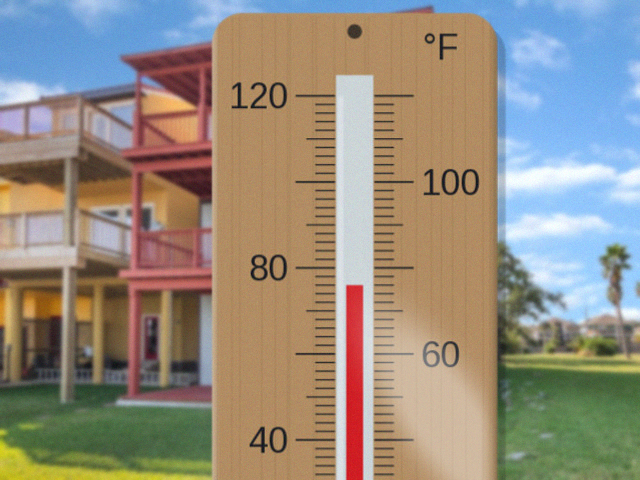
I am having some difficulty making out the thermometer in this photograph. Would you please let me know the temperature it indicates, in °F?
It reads 76 °F
